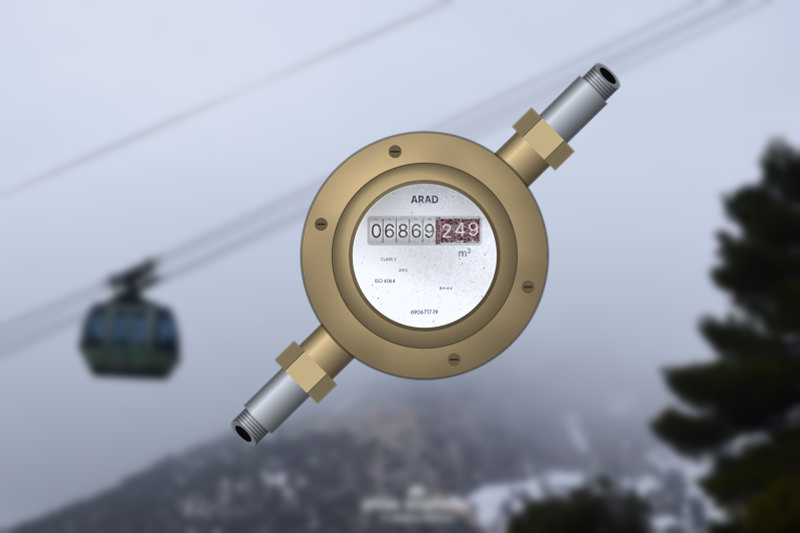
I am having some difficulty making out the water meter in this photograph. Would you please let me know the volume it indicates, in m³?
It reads 6869.249 m³
